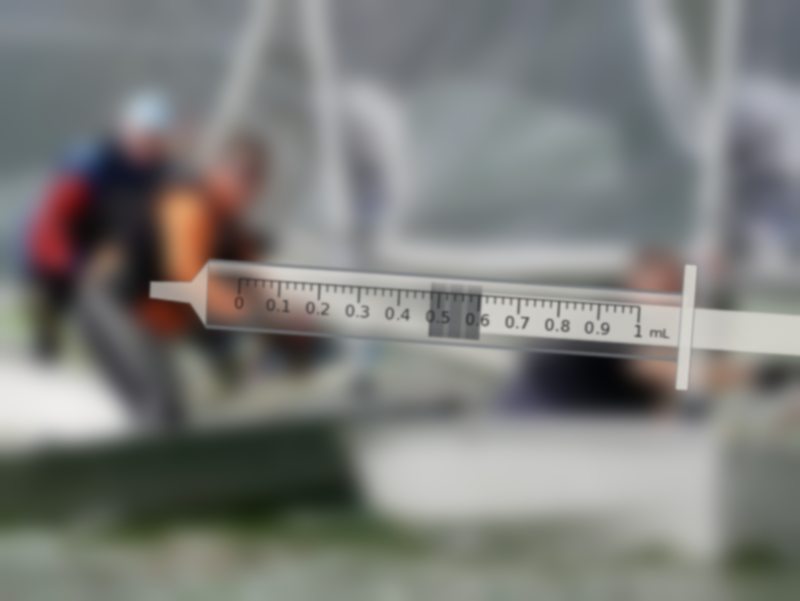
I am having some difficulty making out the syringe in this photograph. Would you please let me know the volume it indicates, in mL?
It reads 0.48 mL
